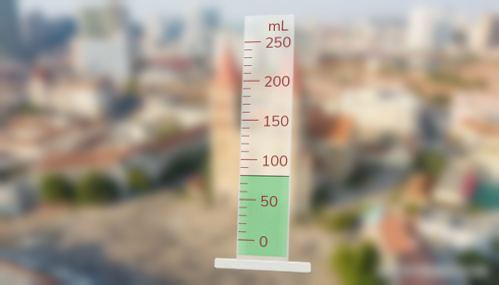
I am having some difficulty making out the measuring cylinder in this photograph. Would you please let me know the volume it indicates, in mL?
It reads 80 mL
